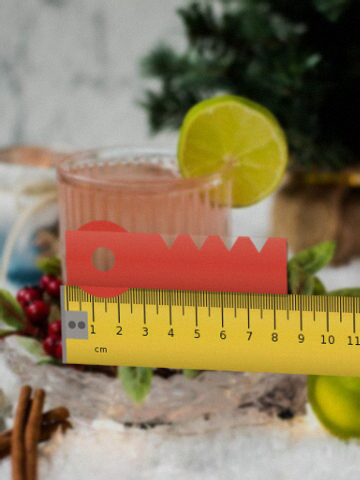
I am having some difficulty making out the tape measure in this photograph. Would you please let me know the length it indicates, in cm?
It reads 8.5 cm
